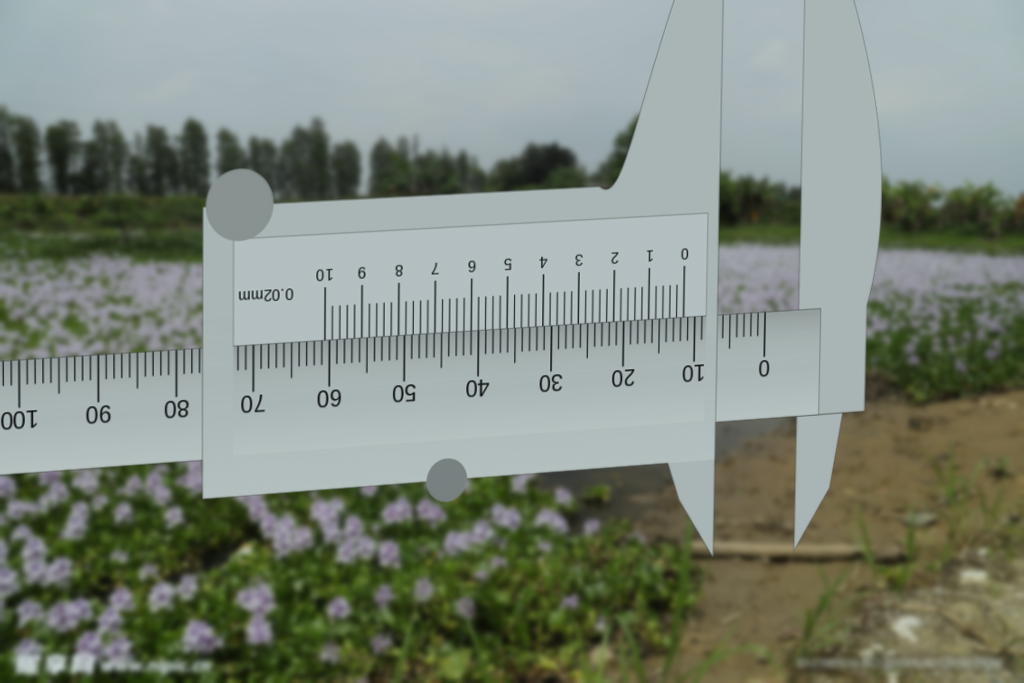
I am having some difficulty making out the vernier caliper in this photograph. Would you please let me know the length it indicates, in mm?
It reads 11.6 mm
